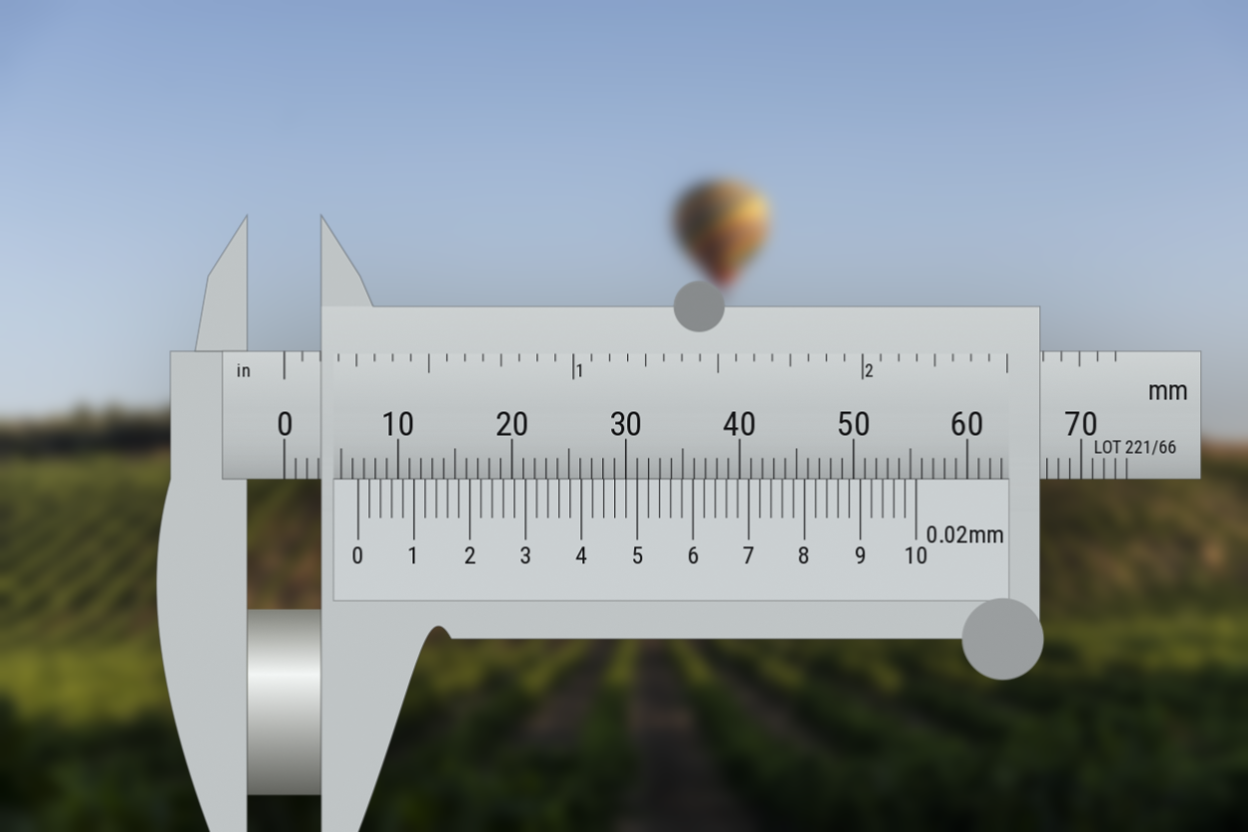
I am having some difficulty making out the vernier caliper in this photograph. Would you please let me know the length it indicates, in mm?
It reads 6.5 mm
